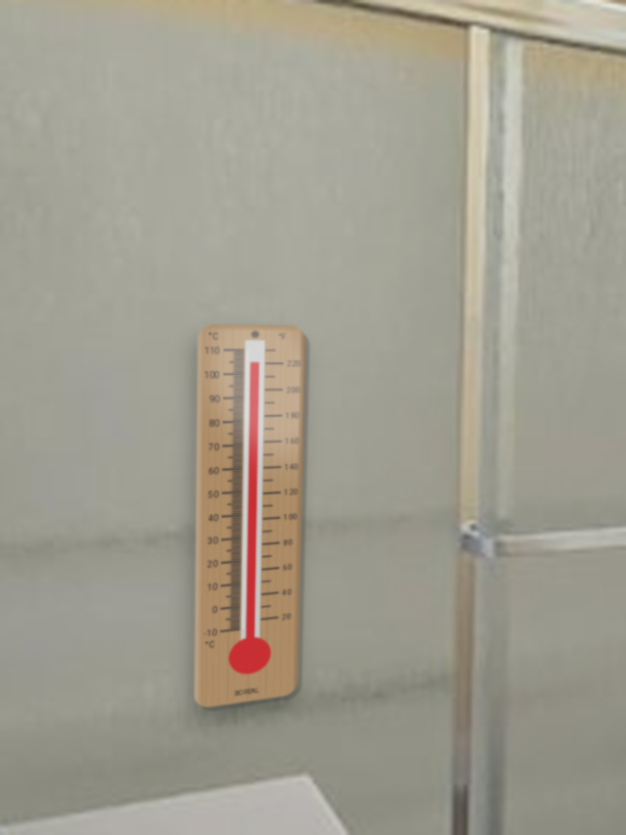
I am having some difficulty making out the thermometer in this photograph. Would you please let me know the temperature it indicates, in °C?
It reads 105 °C
